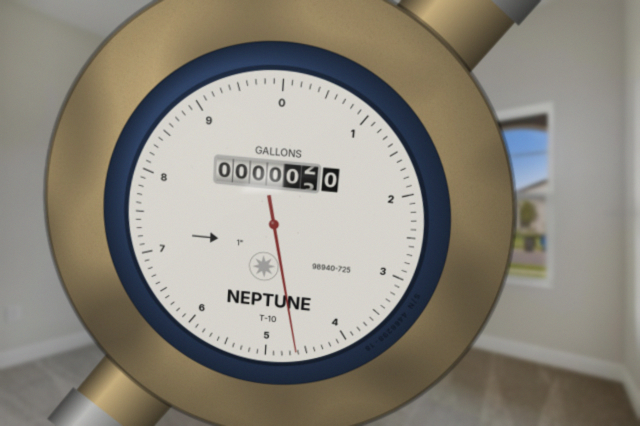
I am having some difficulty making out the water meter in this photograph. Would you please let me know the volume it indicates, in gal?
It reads 24.6 gal
